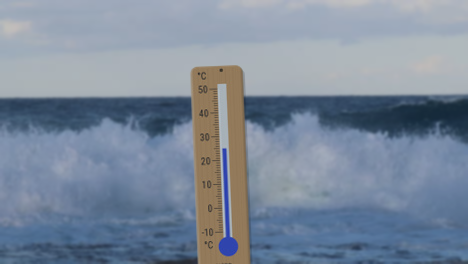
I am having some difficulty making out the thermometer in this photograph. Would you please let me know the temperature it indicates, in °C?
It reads 25 °C
